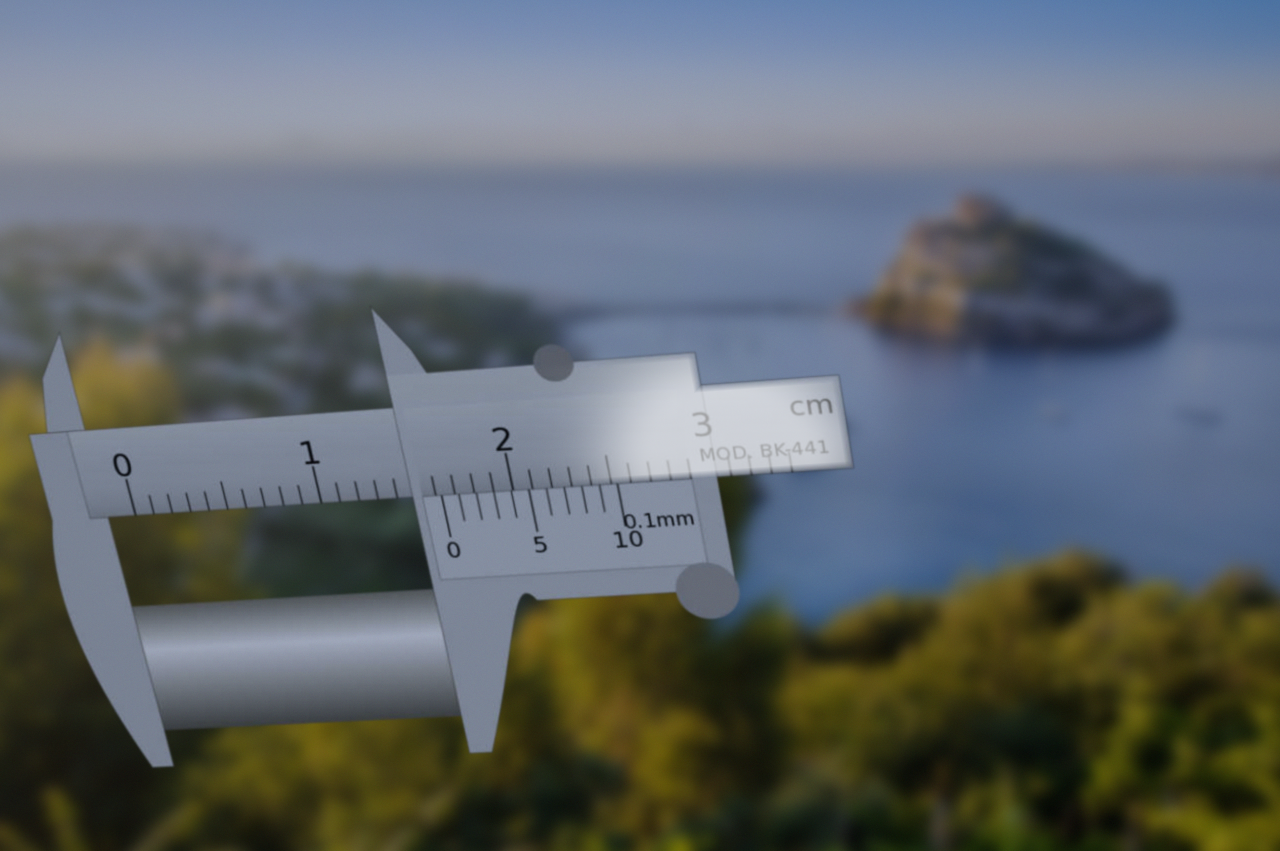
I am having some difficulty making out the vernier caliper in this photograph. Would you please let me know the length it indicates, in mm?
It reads 16.3 mm
